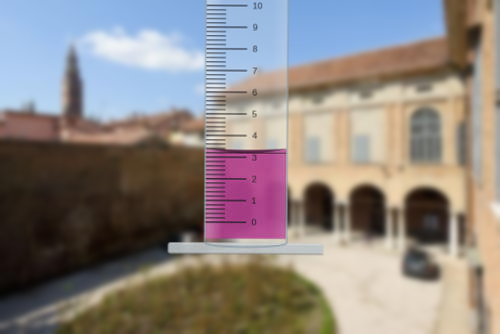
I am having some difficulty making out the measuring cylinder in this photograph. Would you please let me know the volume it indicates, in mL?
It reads 3.2 mL
